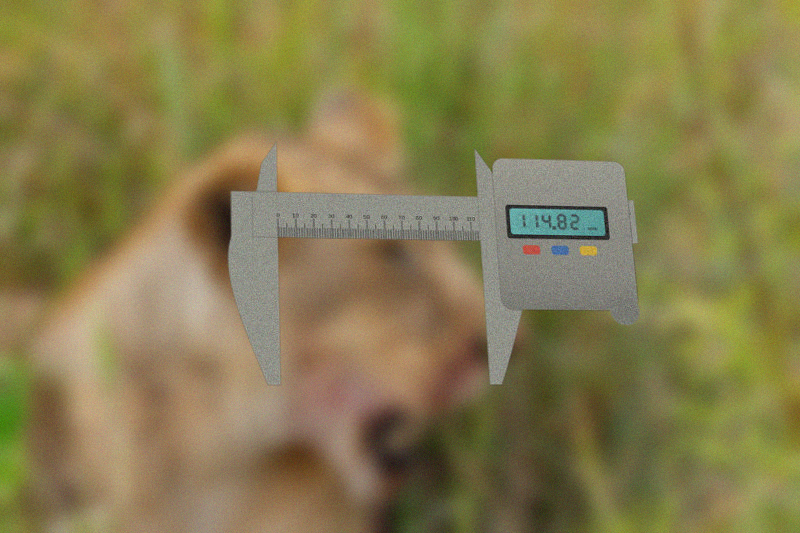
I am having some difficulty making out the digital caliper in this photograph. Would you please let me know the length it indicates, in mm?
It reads 114.82 mm
